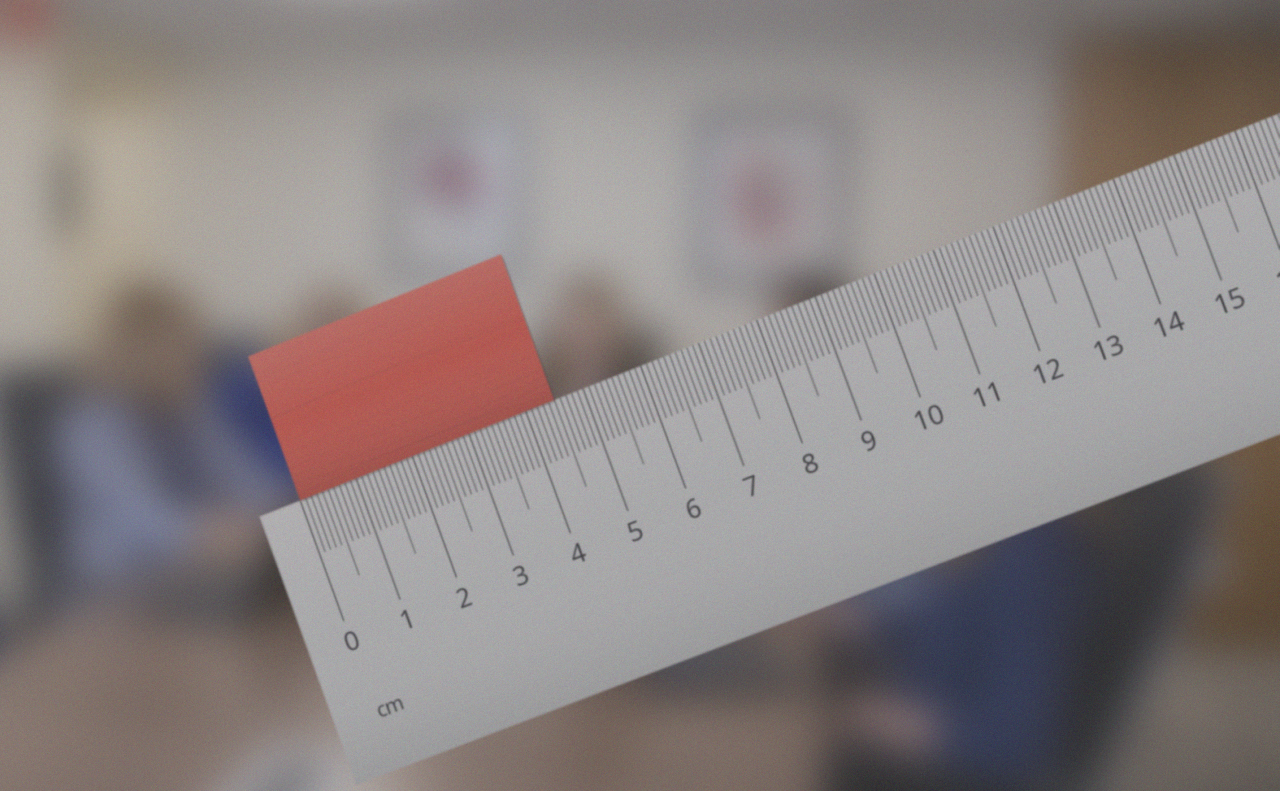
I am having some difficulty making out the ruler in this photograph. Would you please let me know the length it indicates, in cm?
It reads 4.5 cm
